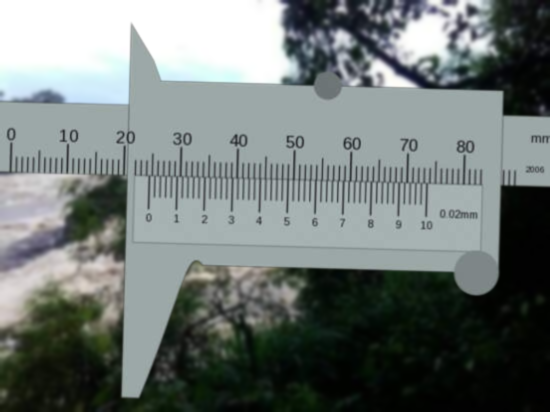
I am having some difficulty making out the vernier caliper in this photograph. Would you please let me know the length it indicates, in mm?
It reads 24.5 mm
